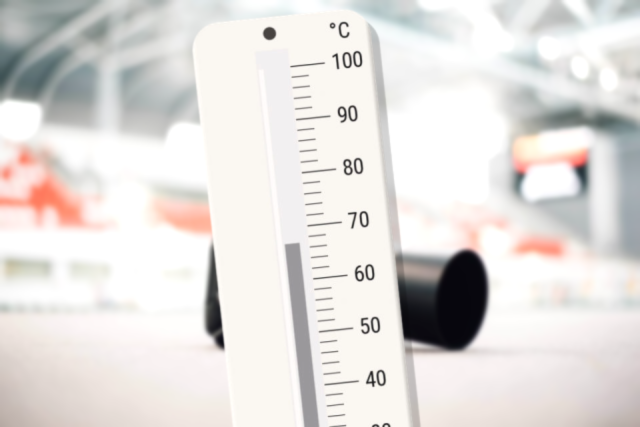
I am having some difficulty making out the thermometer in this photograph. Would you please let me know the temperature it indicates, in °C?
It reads 67 °C
